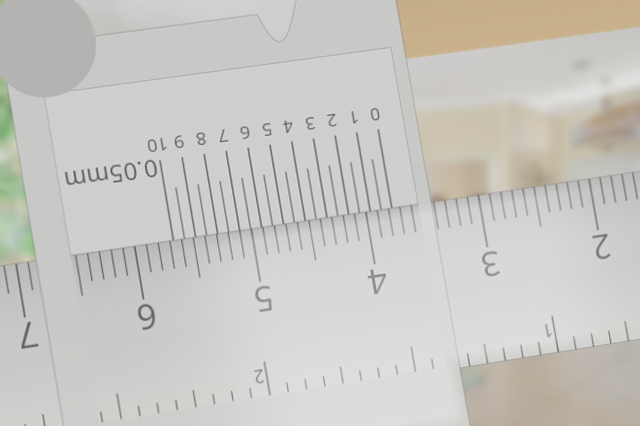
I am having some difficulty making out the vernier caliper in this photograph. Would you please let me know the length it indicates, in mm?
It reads 37.7 mm
